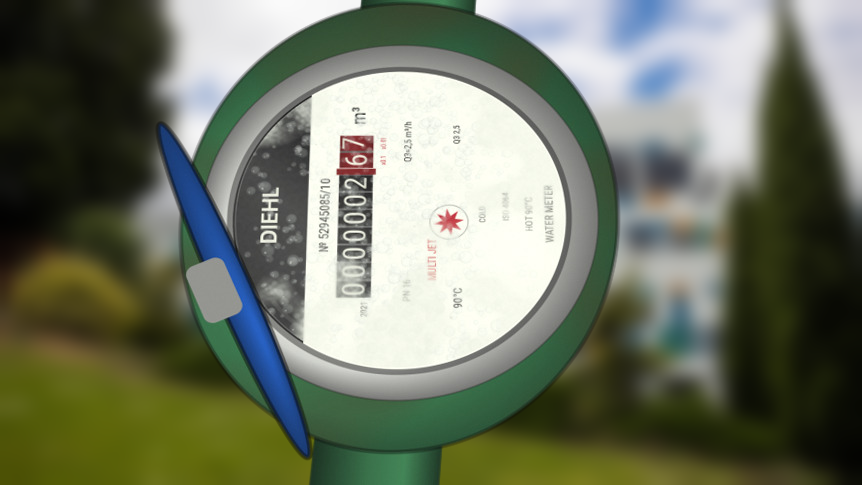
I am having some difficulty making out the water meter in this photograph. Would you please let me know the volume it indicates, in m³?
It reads 2.67 m³
